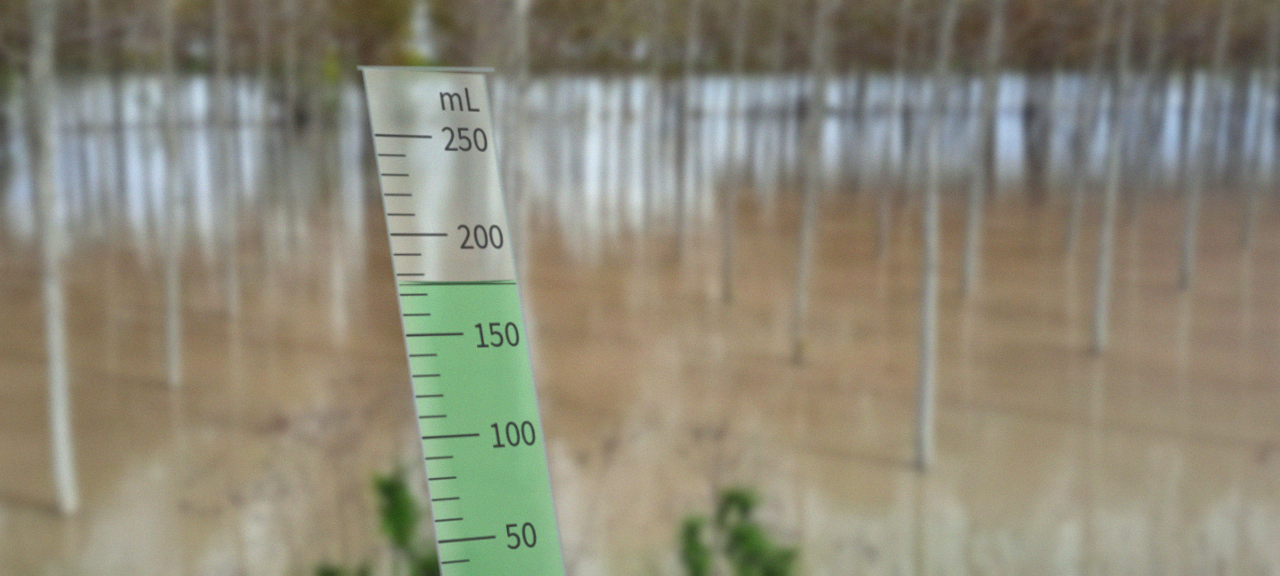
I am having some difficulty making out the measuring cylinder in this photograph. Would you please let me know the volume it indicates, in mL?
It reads 175 mL
